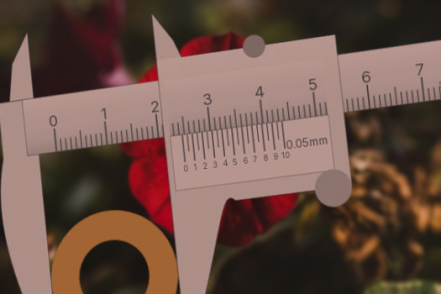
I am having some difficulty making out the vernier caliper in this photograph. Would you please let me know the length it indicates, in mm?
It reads 24.6 mm
